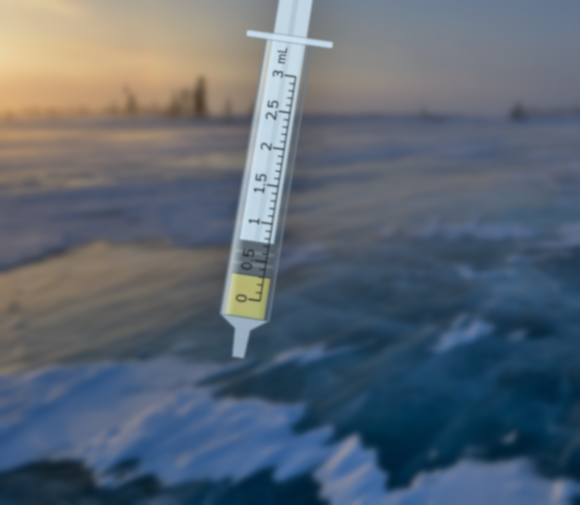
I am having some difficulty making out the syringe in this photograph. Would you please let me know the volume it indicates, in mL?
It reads 0.3 mL
